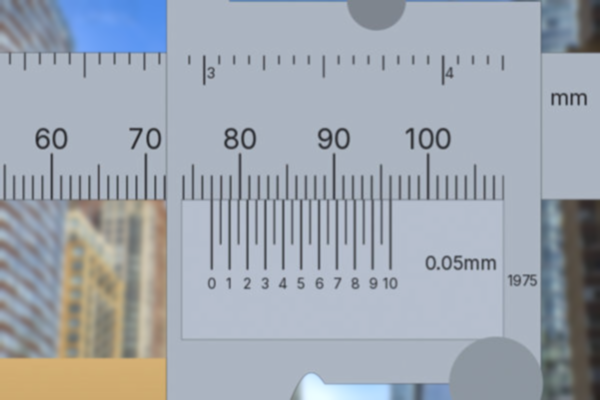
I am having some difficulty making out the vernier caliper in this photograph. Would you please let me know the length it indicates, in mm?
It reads 77.0 mm
